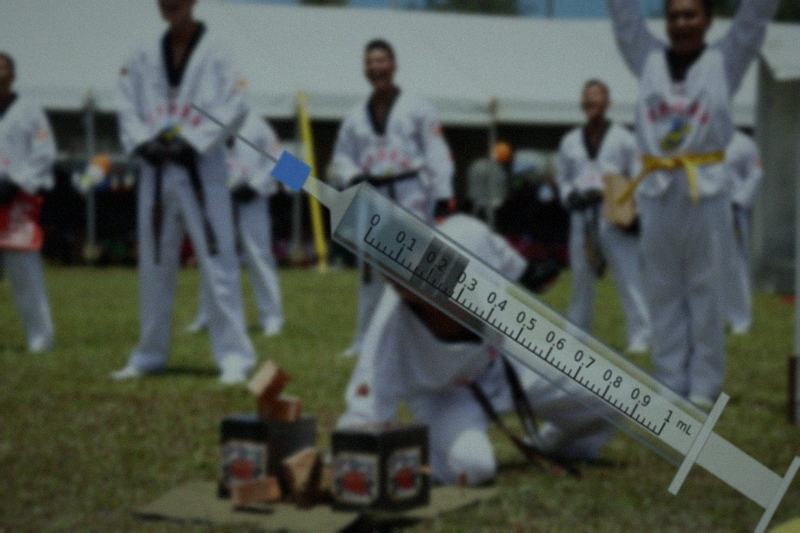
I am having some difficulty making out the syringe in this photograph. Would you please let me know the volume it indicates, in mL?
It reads 0.16 mL
